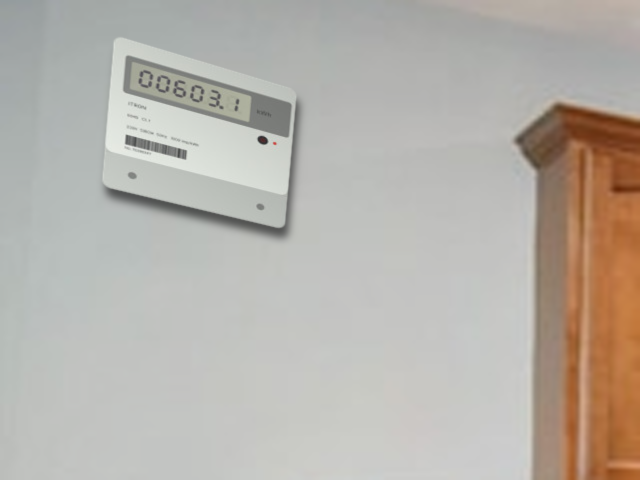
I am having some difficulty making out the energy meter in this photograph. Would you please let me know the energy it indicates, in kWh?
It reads 603.1 kWh
